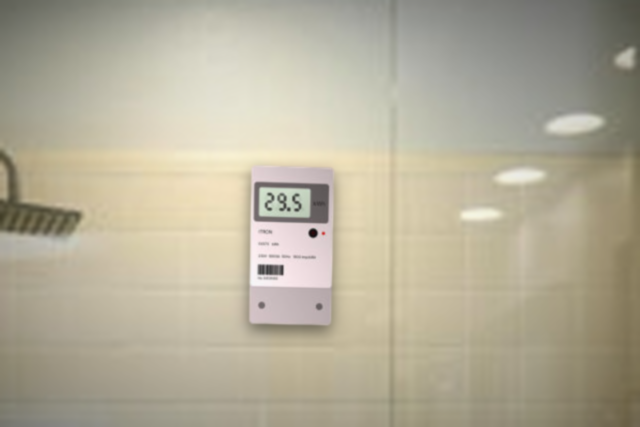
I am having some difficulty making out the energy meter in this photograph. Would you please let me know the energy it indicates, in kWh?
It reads 29.5 kWh
